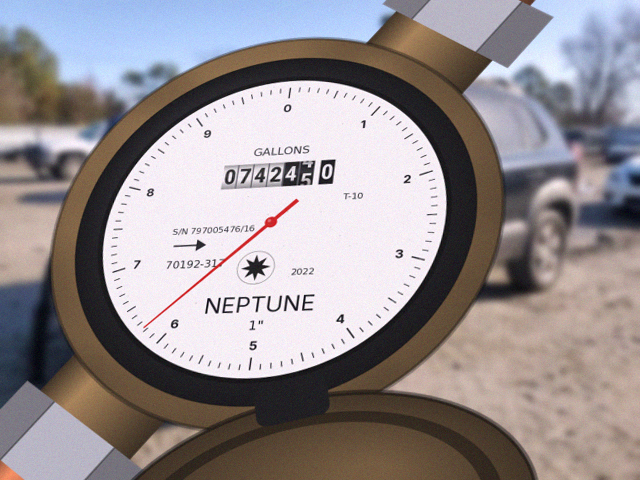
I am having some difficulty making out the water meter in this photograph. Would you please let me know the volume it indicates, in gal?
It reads 742446.2 gal
